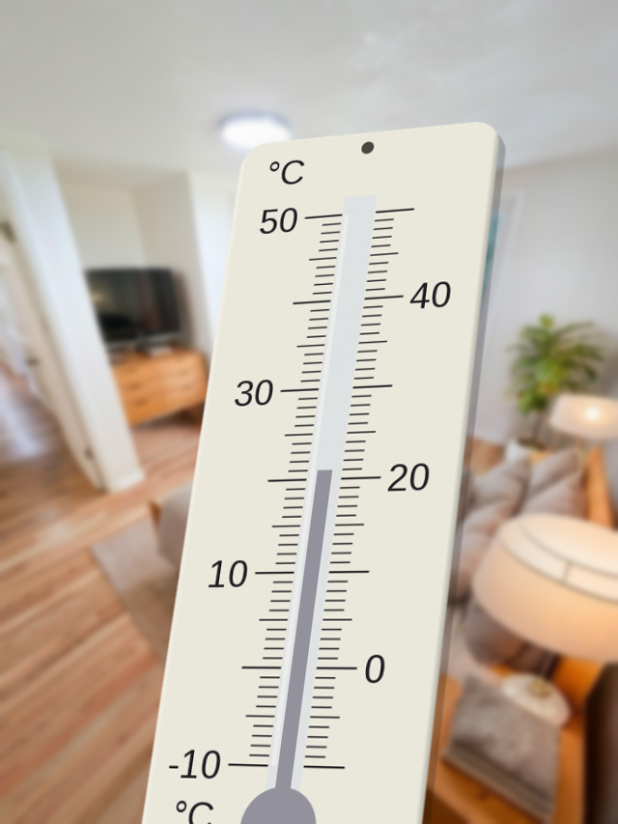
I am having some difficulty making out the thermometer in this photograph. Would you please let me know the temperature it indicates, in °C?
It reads 21 °C
